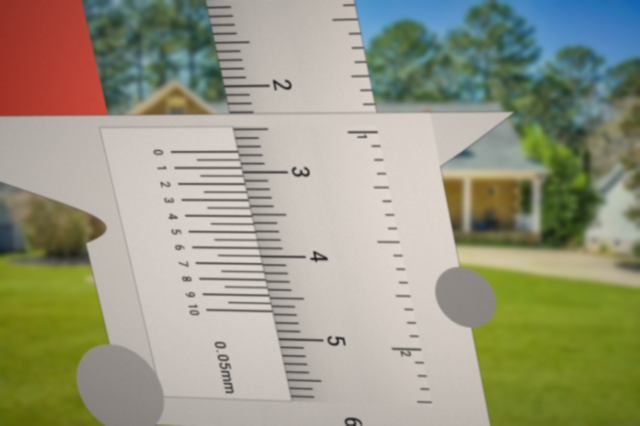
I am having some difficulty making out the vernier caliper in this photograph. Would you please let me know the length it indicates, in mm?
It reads 27.6 mm
